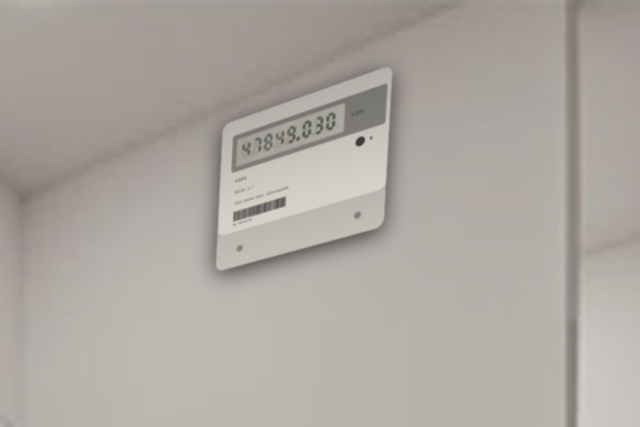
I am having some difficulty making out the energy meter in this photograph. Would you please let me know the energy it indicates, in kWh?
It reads 47849.030 kWh
